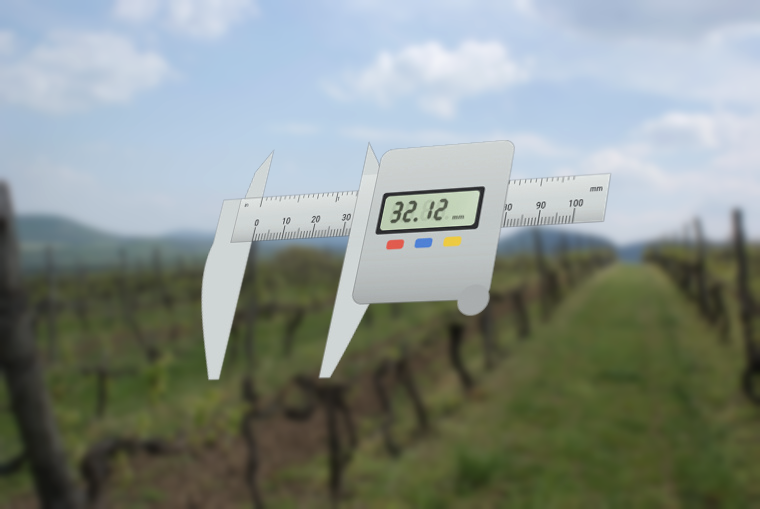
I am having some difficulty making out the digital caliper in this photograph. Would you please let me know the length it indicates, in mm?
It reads 32.12 mm
